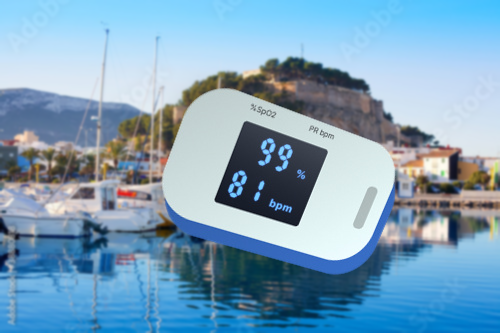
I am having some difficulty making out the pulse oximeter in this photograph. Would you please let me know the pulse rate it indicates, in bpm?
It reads 81 bpm
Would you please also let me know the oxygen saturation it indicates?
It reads 99 %
